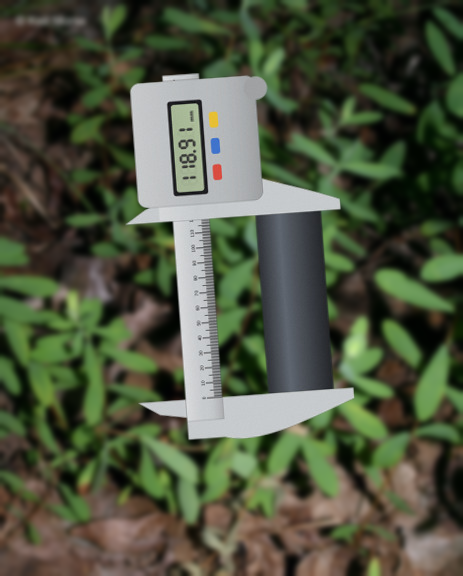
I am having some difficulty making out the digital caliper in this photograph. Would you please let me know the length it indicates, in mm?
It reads 118.91 mm
